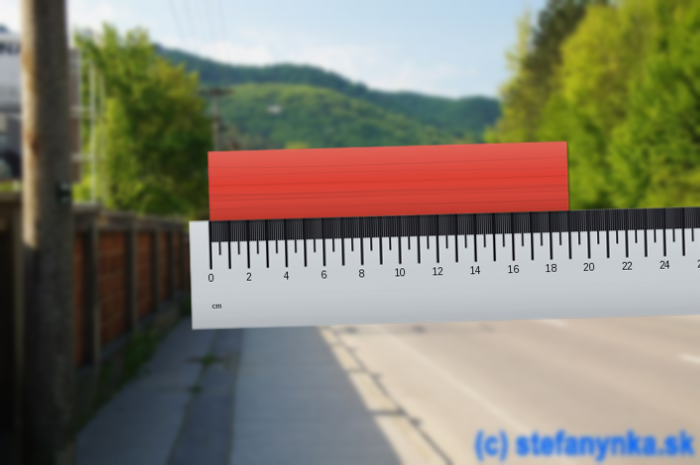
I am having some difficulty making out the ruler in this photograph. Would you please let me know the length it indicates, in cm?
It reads 19 cm
